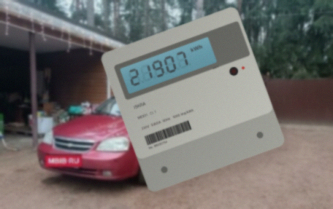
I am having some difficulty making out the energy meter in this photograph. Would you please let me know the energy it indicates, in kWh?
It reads 21907 kWh
